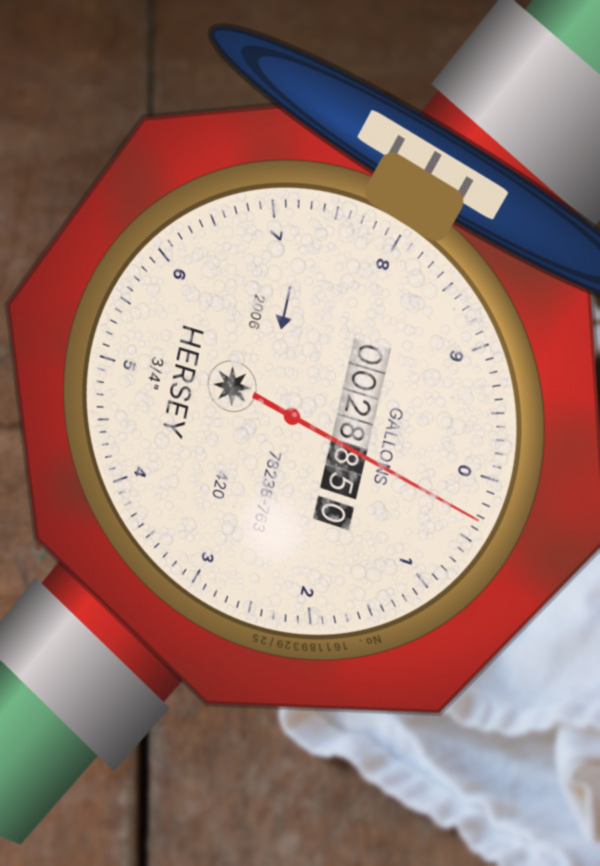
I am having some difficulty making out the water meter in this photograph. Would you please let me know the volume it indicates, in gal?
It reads 28850.3 gal
